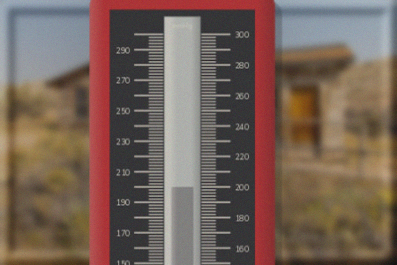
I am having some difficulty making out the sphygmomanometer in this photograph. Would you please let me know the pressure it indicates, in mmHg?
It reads 200 mmHg
